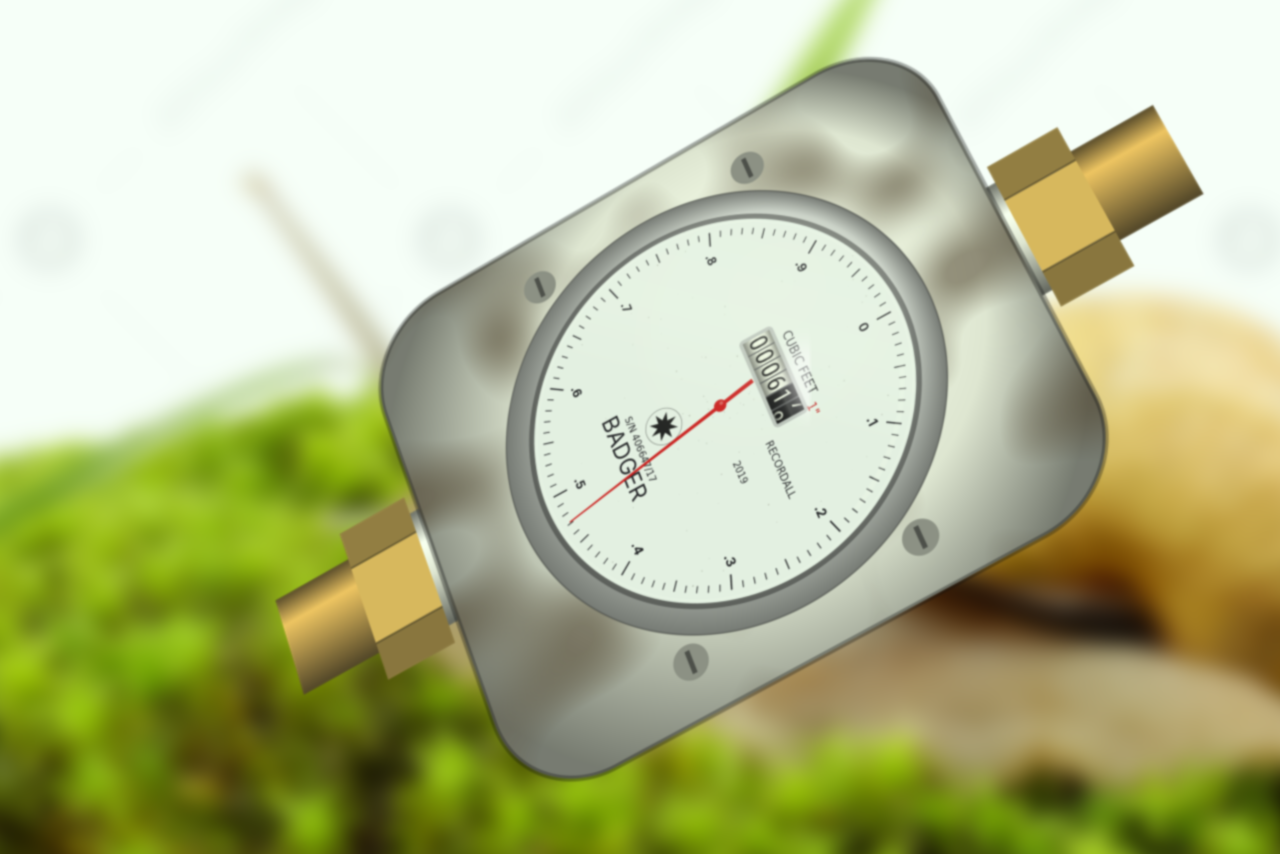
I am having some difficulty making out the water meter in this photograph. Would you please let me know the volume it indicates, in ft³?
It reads 617.47 ft³
